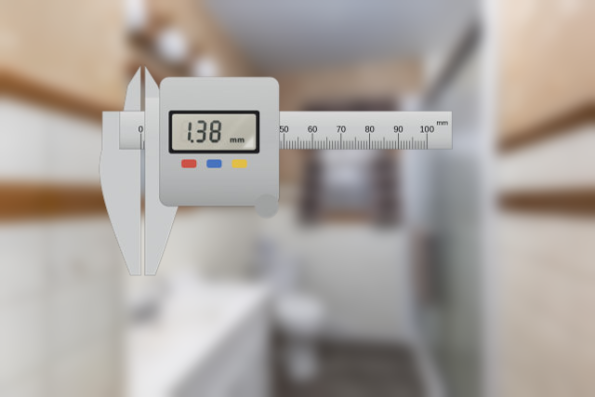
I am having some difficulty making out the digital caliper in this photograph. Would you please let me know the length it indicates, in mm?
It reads 1.38 mm
